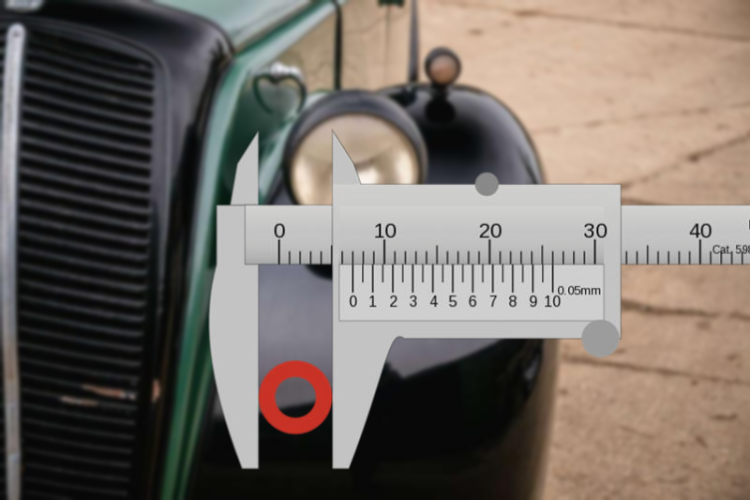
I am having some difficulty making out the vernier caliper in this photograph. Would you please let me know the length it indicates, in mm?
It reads 7.0 mm
